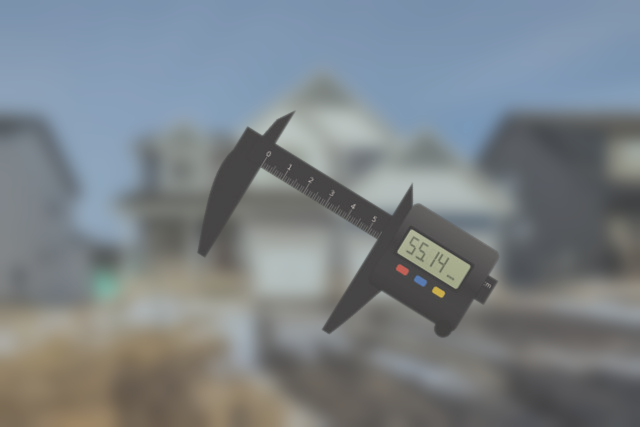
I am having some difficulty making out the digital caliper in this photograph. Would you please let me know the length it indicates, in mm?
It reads 55.14 mm
